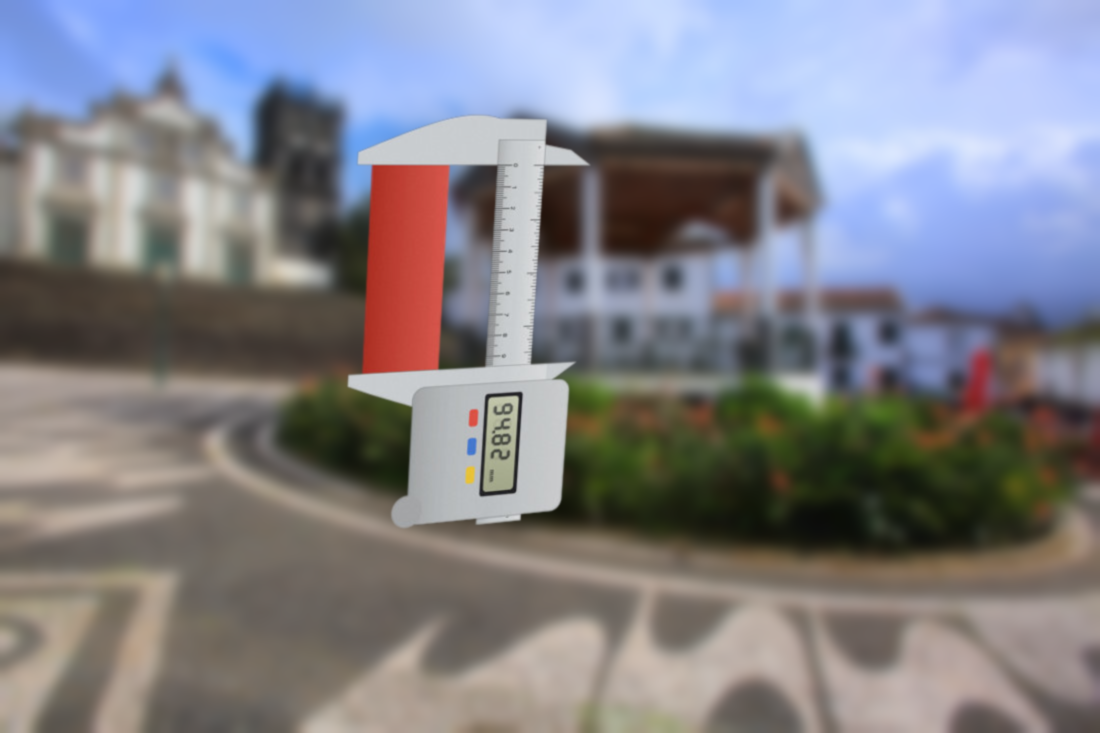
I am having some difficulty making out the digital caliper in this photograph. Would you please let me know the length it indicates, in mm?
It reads 94.82 mm
